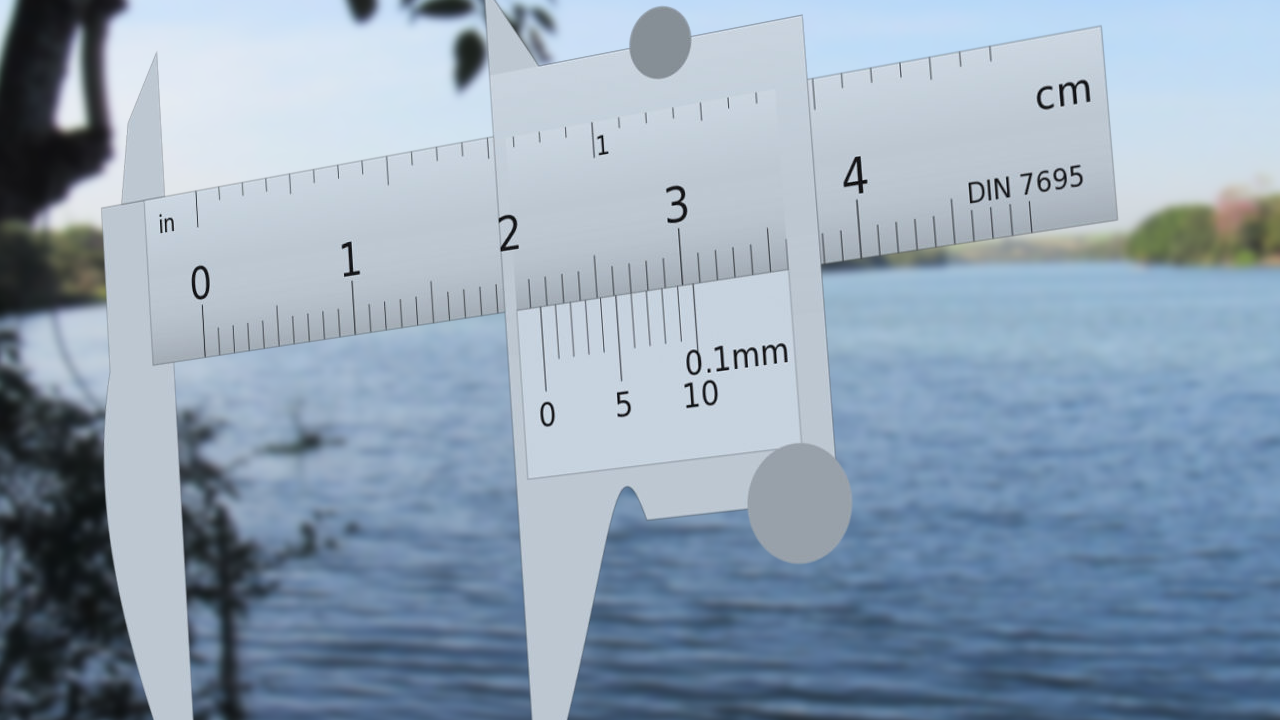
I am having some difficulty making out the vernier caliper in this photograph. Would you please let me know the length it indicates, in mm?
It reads 21.6 mm
